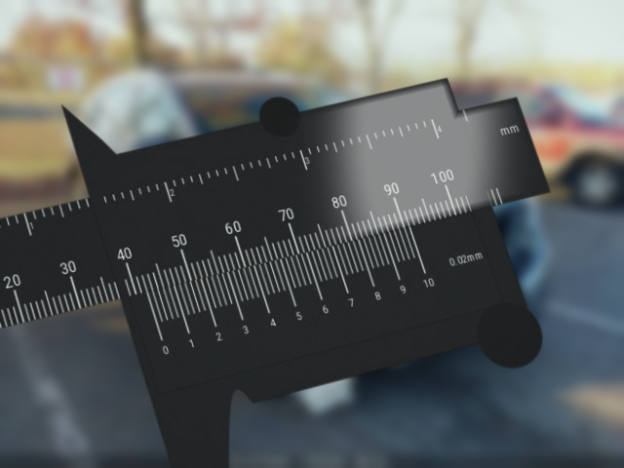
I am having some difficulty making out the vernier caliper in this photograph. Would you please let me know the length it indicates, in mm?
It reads 42.0 mm
